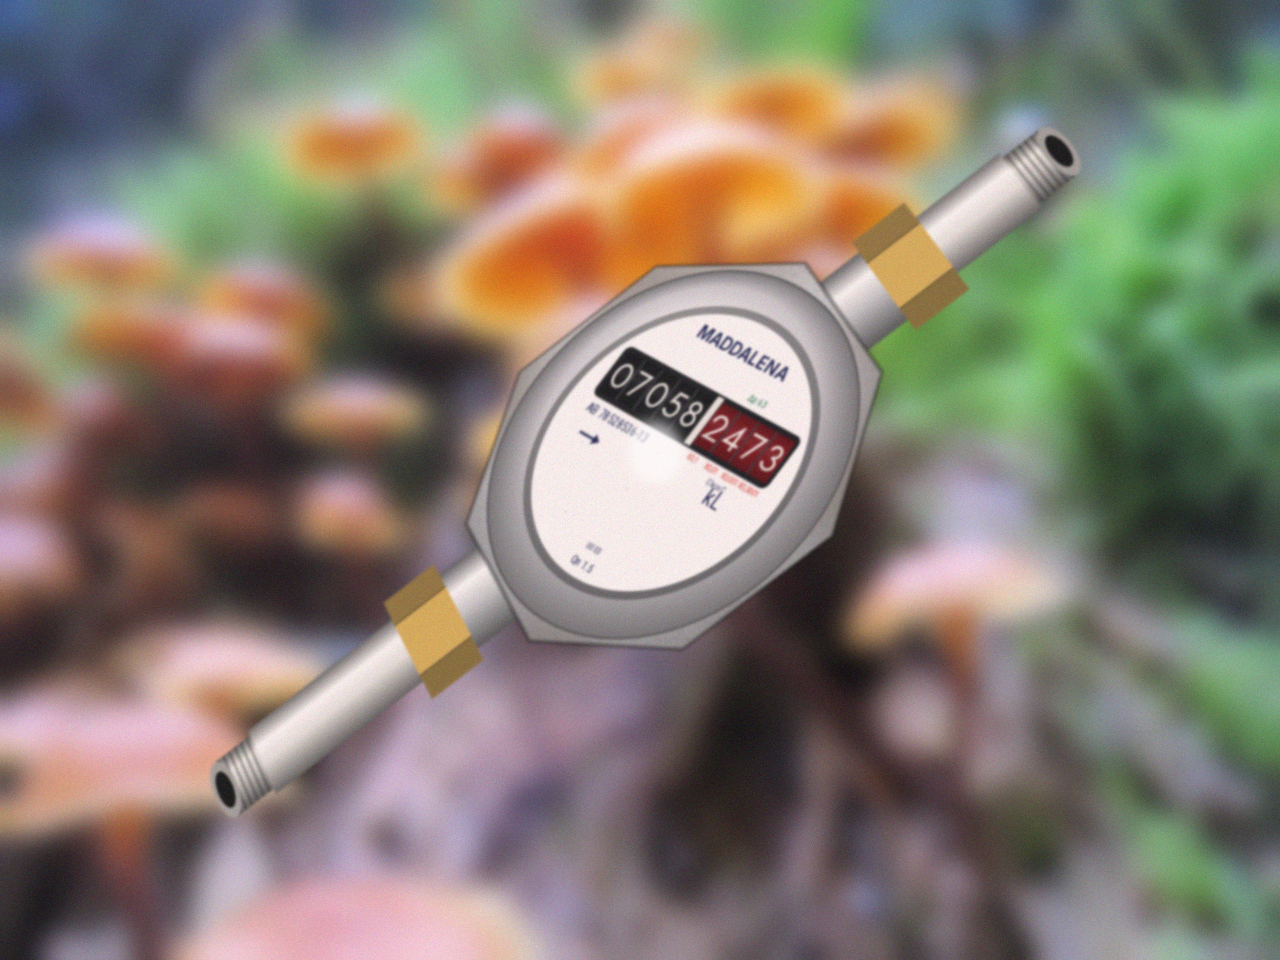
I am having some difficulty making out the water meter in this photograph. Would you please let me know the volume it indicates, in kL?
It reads 7058.2473 kL
